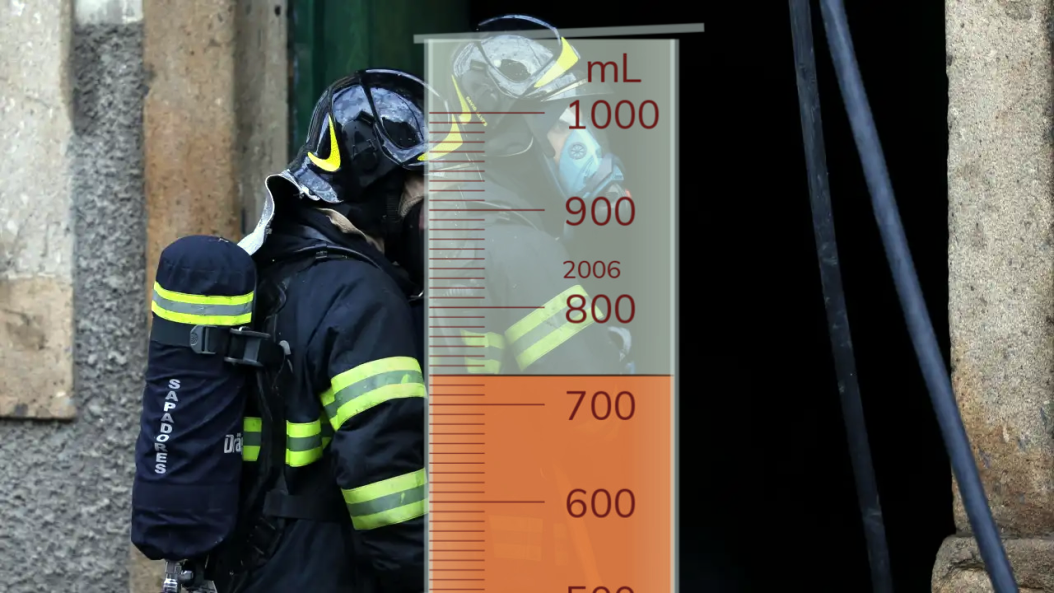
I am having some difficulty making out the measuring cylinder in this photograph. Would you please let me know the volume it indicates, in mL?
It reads 730 mL
